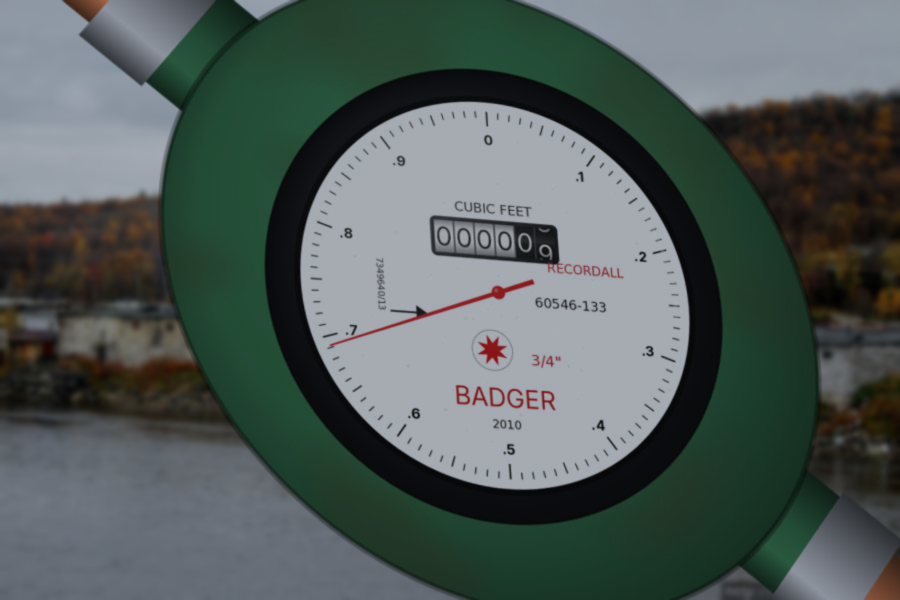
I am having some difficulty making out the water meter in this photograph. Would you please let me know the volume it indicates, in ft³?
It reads 8.69 ft³
